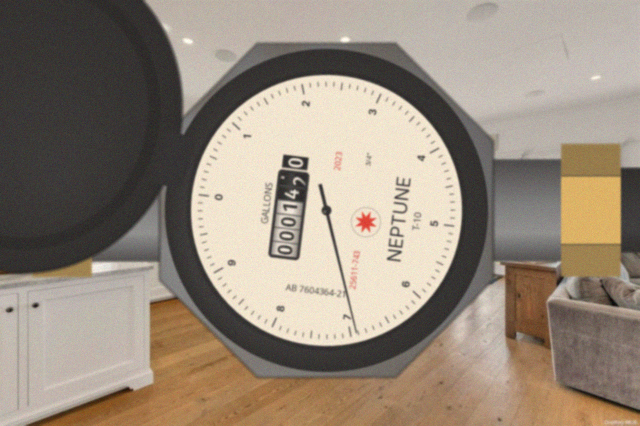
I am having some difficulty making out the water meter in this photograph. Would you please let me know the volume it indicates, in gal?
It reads 1416.9 gal
